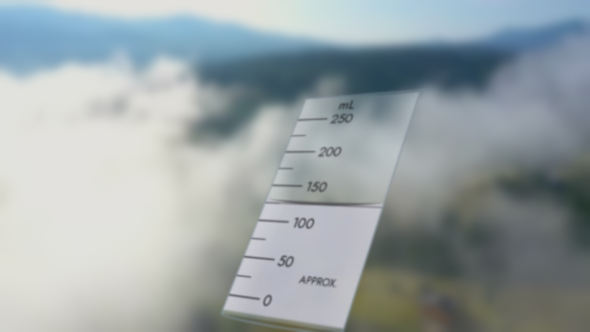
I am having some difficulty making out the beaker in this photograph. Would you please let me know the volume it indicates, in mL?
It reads 125 mL
